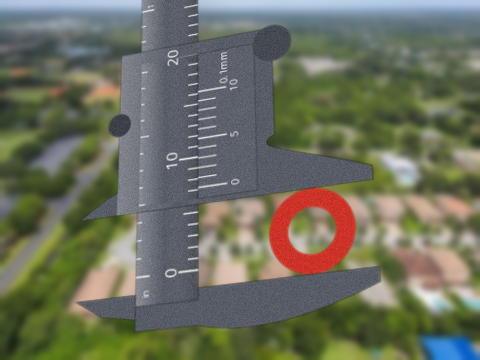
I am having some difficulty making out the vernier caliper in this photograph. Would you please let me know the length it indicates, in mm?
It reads 7.2 mm
